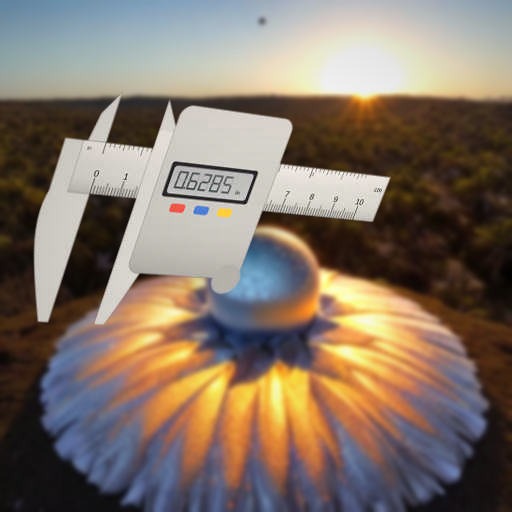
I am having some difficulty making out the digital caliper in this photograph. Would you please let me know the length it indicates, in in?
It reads 0.6285 in
